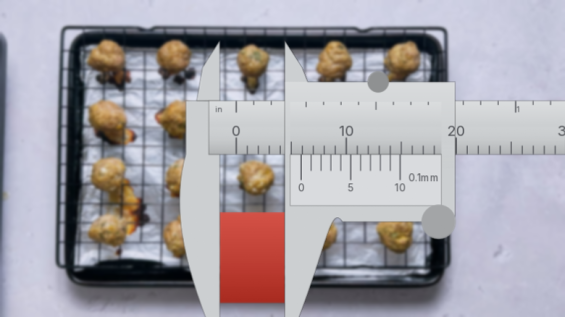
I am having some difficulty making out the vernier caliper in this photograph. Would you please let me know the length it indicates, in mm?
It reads 5.9 mm
